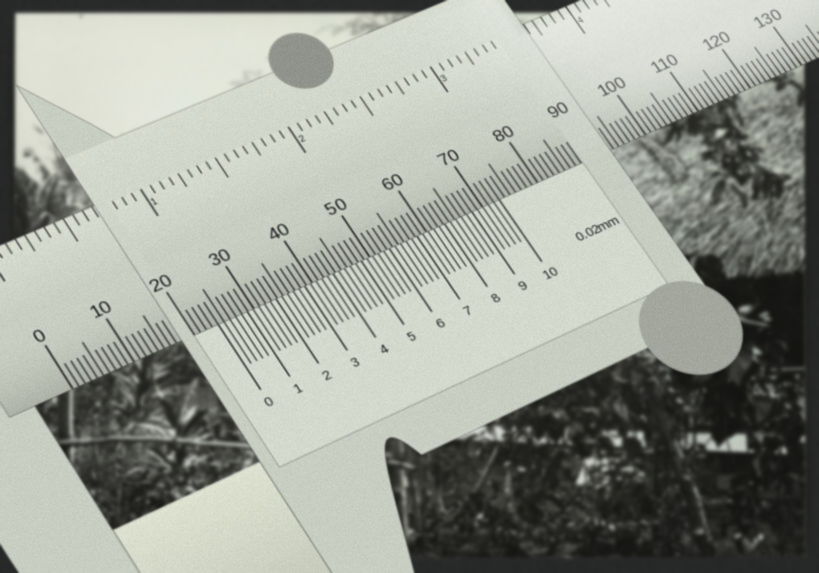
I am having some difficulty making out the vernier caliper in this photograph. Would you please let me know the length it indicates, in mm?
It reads 24.0 mm
